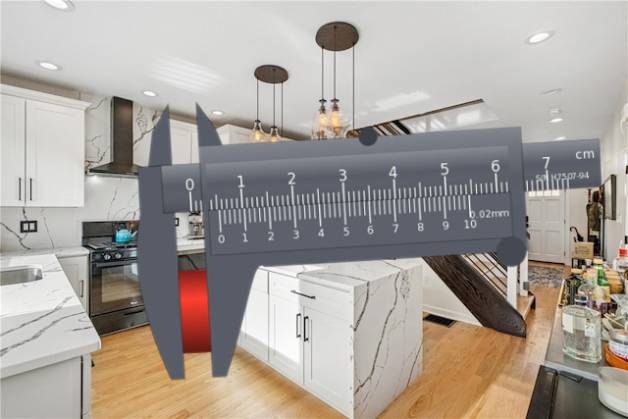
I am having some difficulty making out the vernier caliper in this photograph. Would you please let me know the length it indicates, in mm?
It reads 5.5 mm
